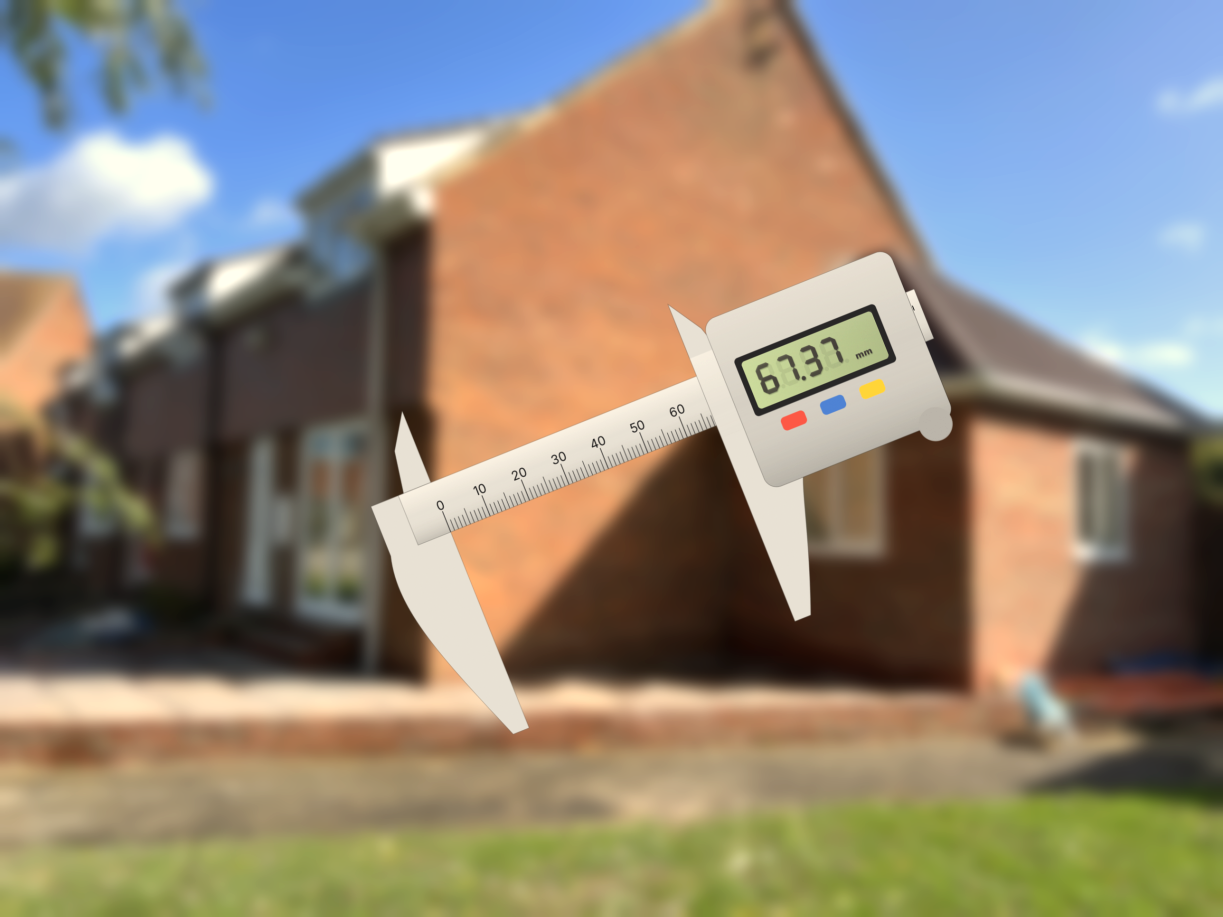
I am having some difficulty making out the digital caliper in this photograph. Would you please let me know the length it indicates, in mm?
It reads 67.37 mm
